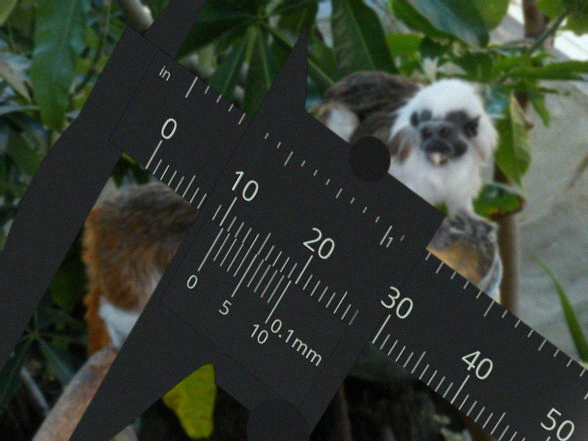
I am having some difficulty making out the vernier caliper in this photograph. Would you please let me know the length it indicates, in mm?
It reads 10.4 mm
